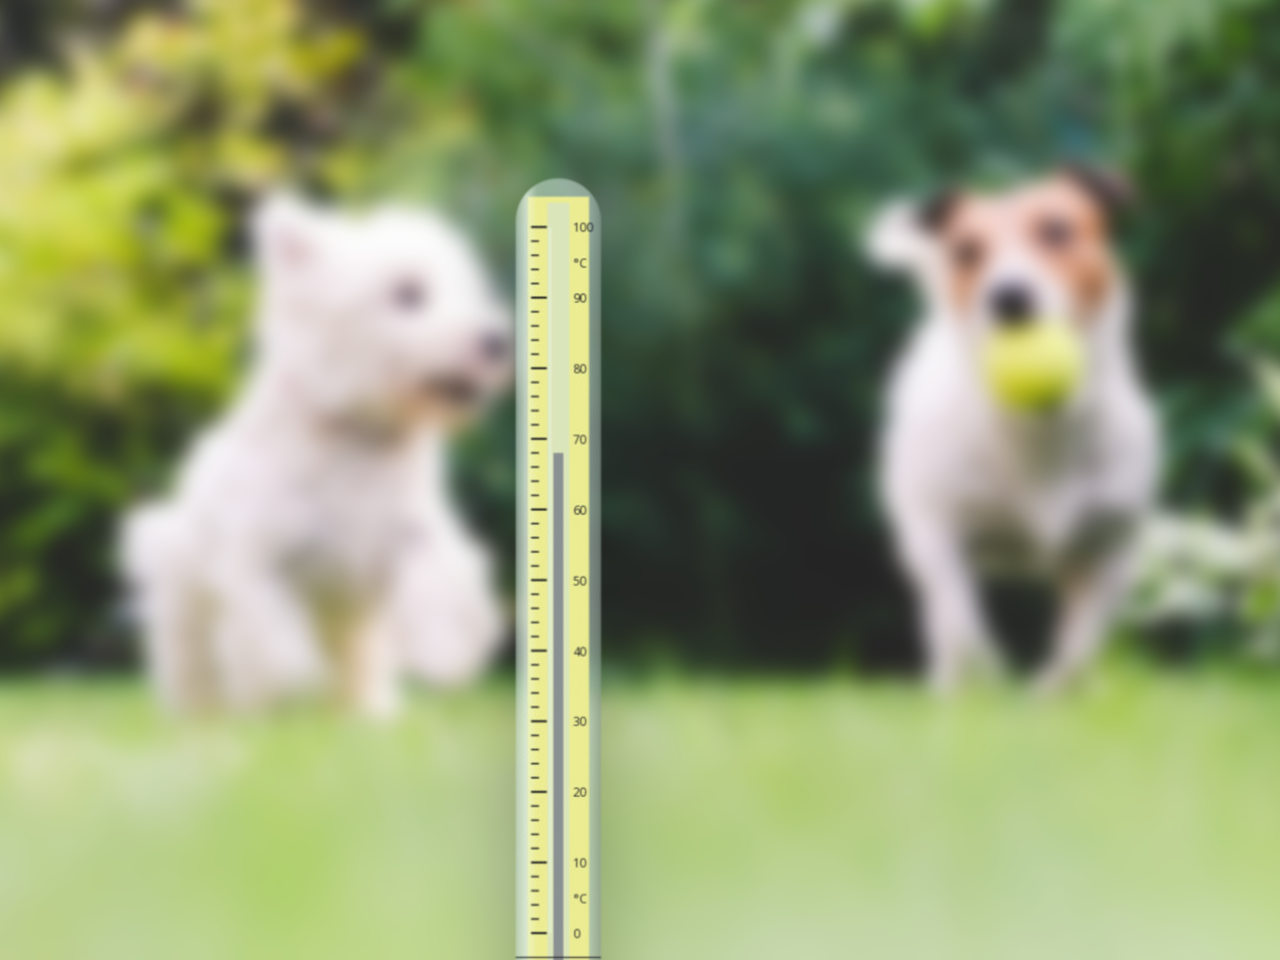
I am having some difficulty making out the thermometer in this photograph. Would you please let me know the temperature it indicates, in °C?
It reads 68 °C
